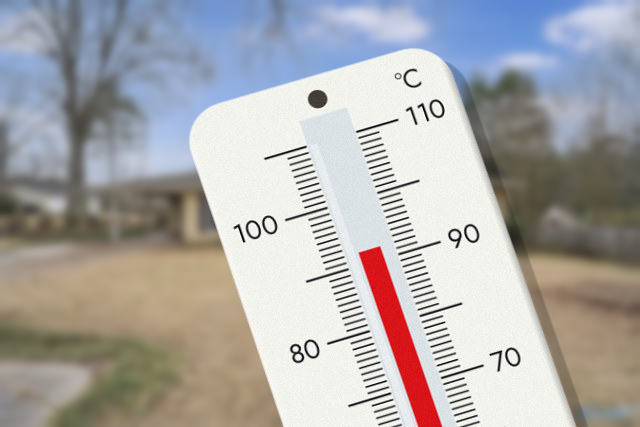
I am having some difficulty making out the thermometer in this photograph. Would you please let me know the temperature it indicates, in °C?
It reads 92 °C
